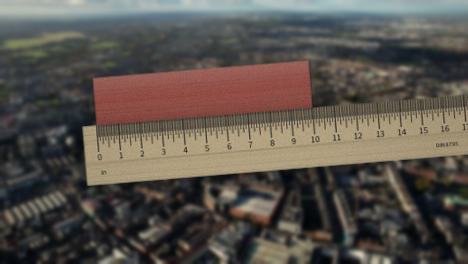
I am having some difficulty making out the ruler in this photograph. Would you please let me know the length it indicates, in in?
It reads 10 in
